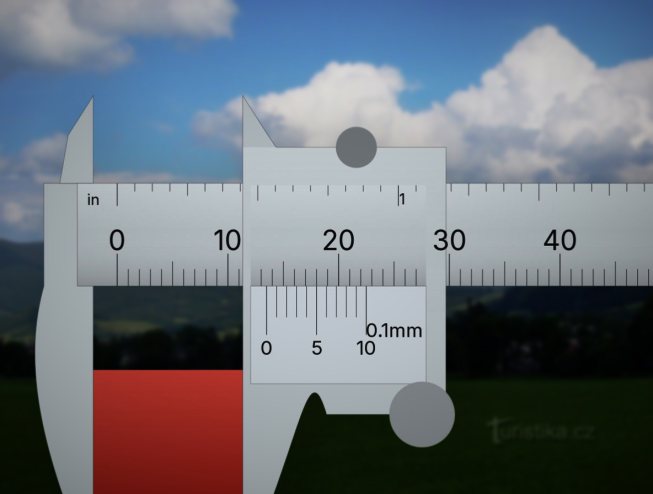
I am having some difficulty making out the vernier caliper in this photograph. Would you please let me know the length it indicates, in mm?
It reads 13.5 mm
